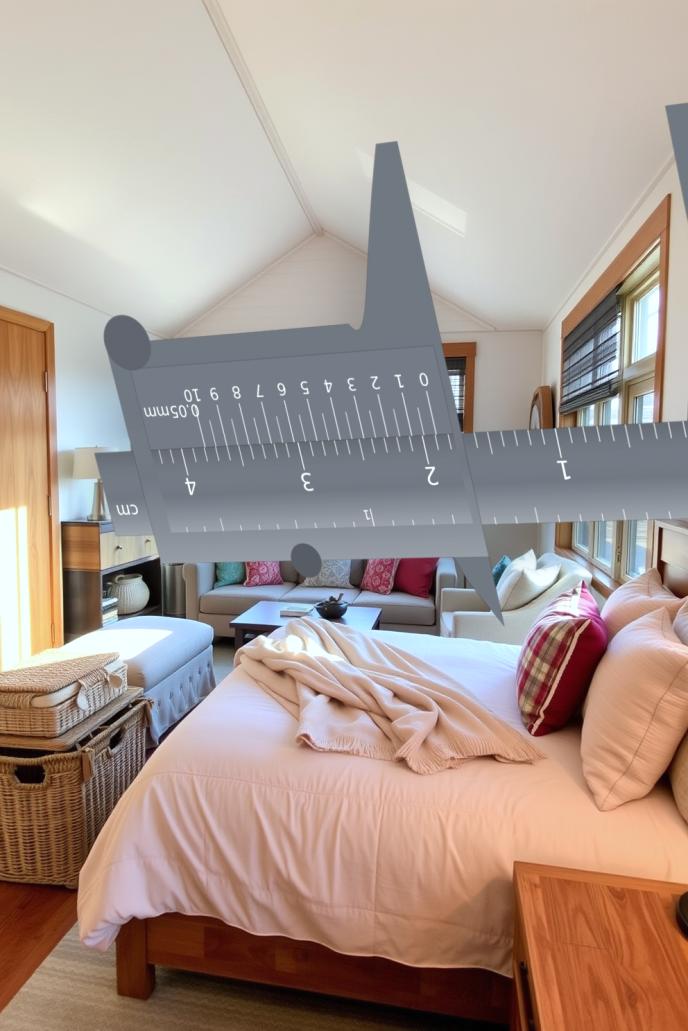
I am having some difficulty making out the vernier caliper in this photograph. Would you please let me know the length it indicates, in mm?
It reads 18.9 mm
